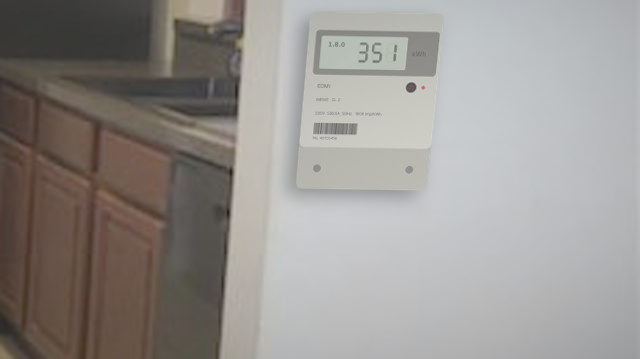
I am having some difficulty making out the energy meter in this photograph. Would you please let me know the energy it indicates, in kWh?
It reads 351 kWh
